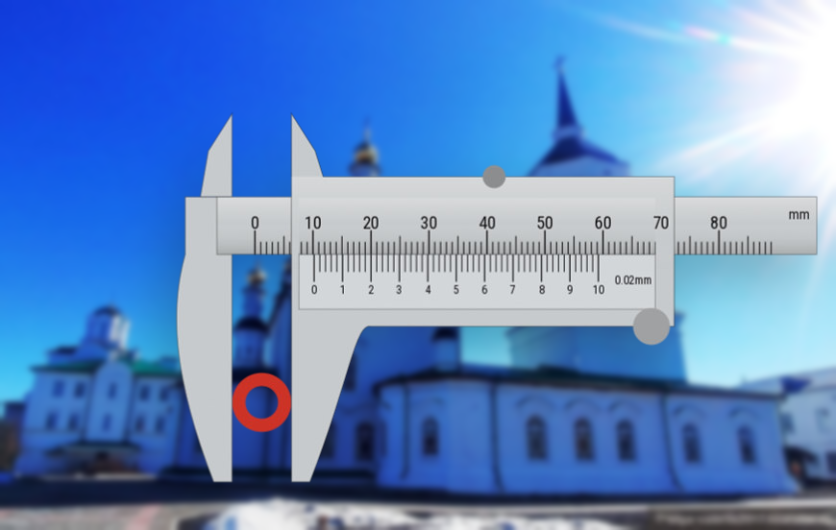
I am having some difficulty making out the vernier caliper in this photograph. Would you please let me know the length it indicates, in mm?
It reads 10.2 mm
